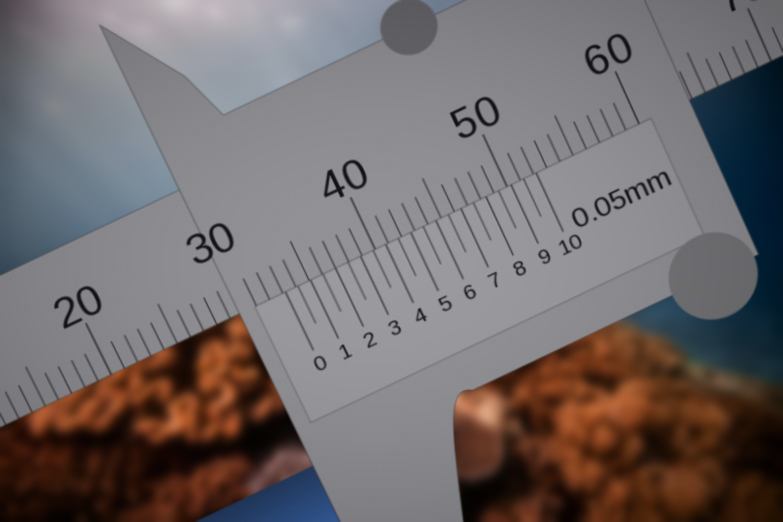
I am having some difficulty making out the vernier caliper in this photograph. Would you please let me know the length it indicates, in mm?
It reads 33.2 mm
